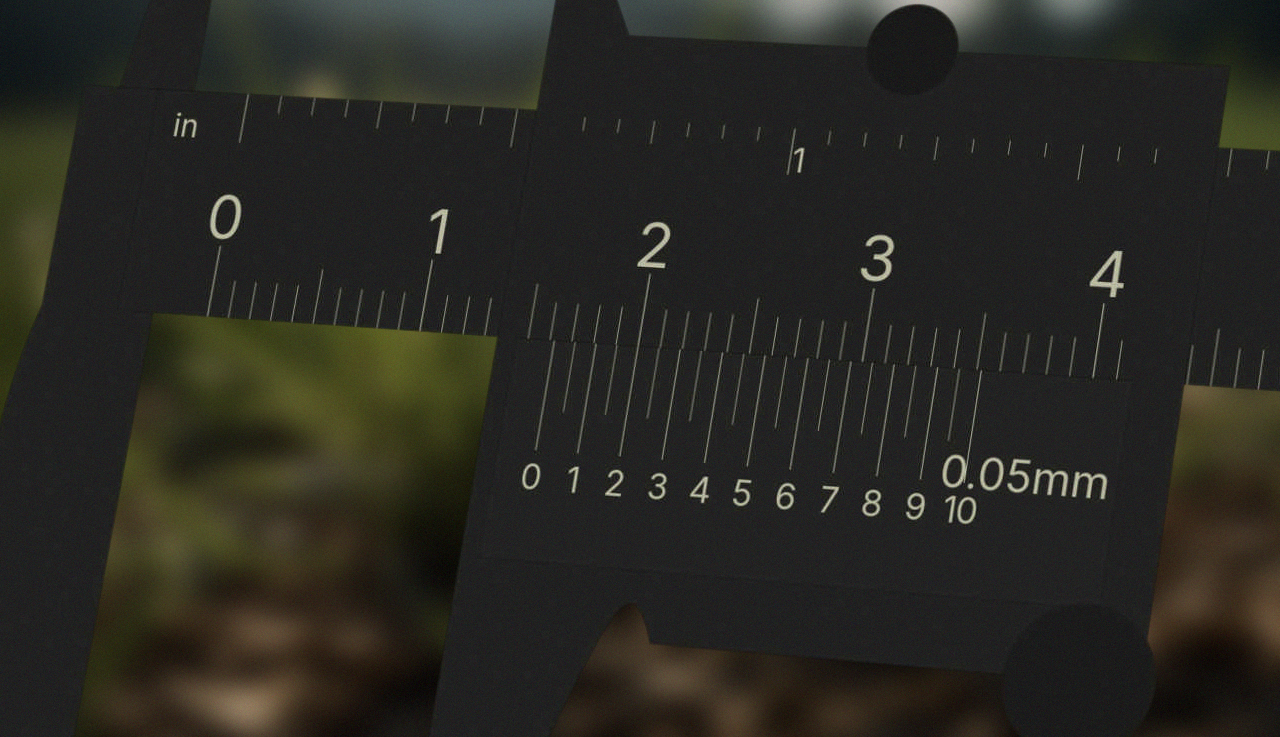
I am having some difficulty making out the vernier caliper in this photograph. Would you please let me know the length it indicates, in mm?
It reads 16.2 mm
